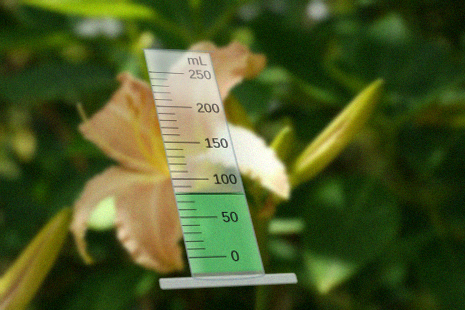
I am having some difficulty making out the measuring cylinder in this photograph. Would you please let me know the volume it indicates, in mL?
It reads 80 mL
